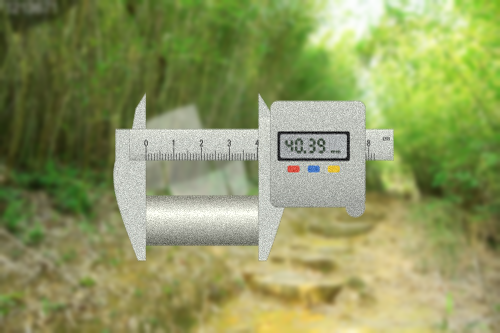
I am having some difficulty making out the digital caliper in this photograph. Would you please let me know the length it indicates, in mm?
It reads 40.39 mm
